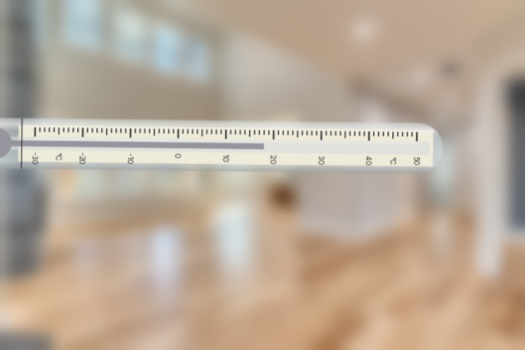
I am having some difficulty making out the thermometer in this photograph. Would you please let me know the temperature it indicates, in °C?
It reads 18 °C
